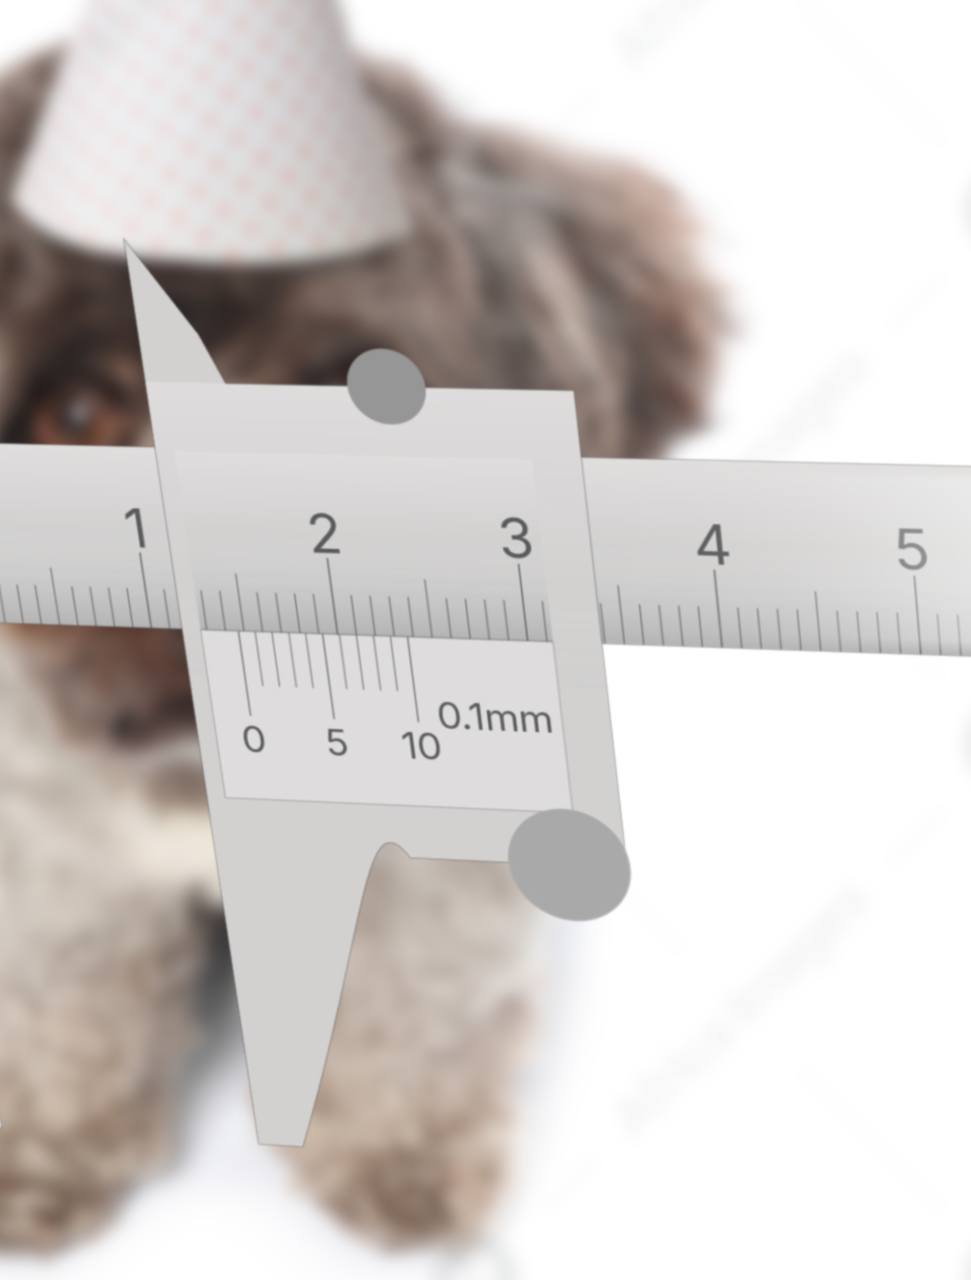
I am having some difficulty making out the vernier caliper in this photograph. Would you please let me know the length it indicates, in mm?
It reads 14.7 mm
